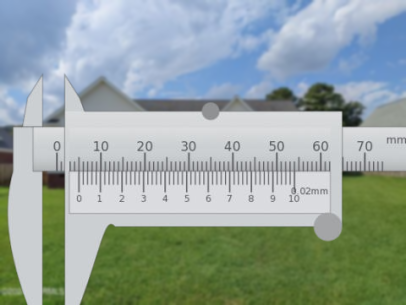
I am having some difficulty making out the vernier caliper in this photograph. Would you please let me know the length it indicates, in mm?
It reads 5.0 mm
